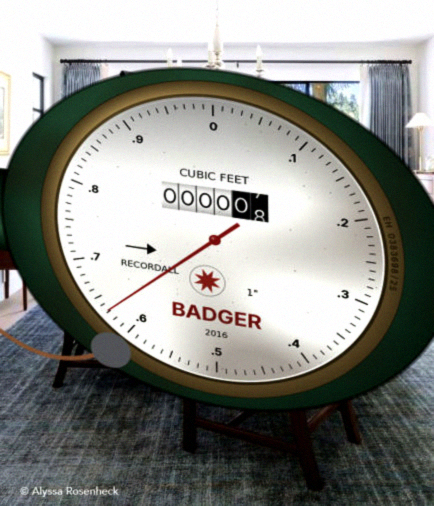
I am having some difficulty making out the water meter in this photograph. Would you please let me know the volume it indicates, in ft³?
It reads 7.63 ft³
